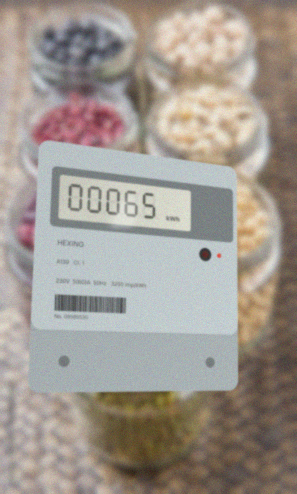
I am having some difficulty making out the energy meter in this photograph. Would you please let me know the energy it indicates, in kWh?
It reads 65 kWh
